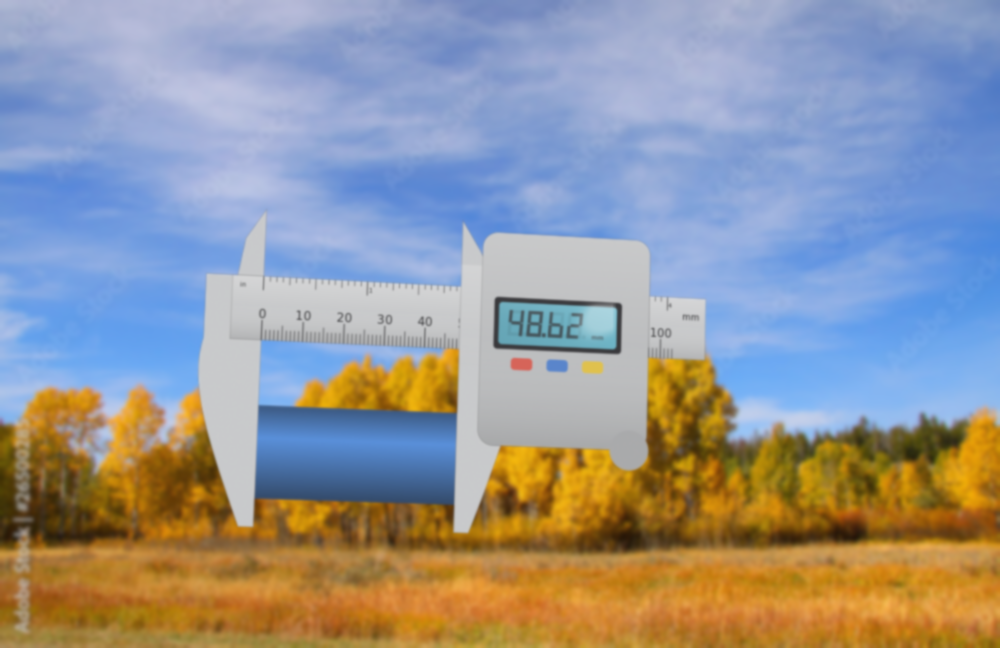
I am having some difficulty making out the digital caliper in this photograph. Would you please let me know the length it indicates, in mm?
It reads 48.62 mm
